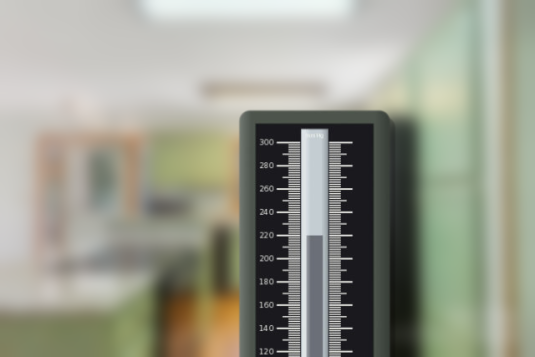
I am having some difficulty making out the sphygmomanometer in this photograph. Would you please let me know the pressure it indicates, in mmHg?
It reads 220 mmHg
